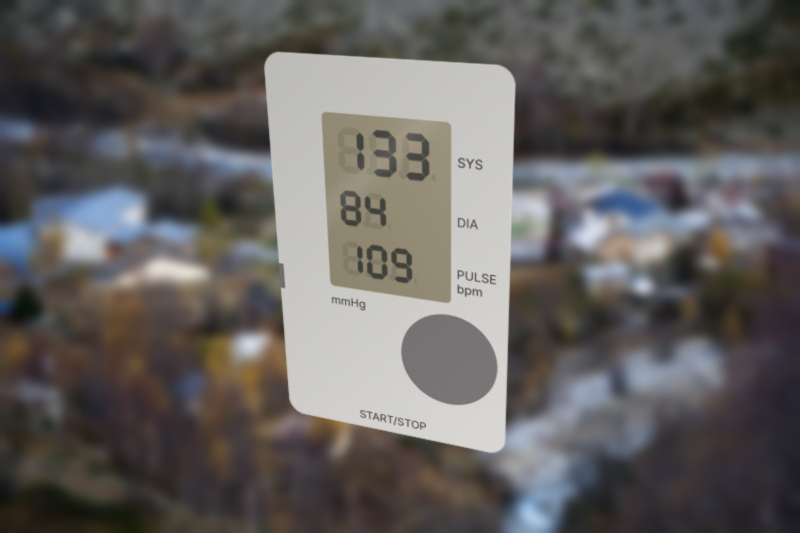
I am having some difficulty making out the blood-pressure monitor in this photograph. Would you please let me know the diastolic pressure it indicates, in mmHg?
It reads 84 mmHg
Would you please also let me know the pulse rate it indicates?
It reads 109 bpm
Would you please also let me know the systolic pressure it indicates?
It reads 133 mmHg
